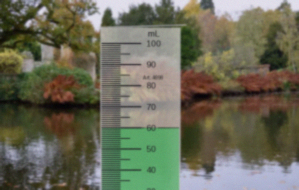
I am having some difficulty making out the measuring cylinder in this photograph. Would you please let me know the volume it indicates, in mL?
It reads 60 mL
